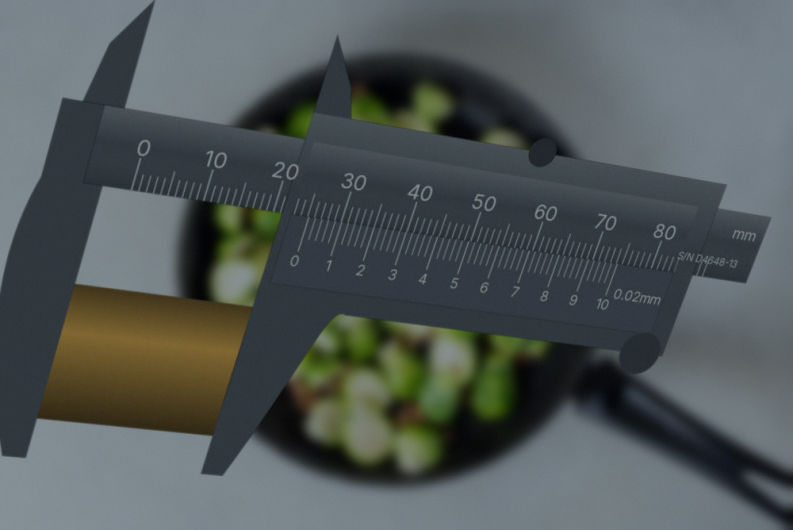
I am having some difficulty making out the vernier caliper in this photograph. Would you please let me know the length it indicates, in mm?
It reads 25.2 mm
